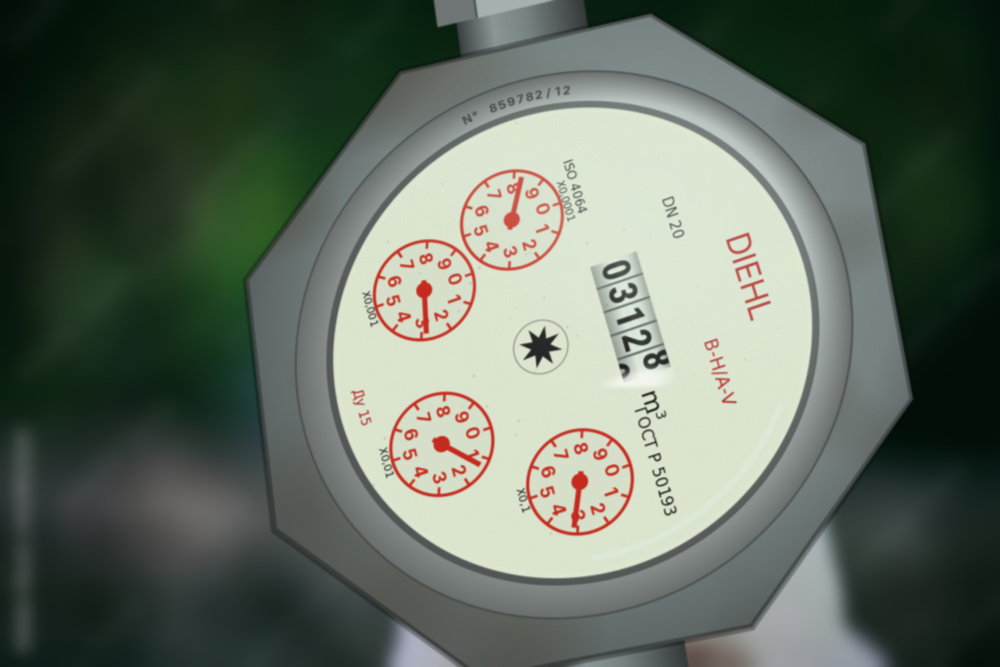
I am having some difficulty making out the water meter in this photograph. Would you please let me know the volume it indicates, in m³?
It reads 3128.3128 m³
